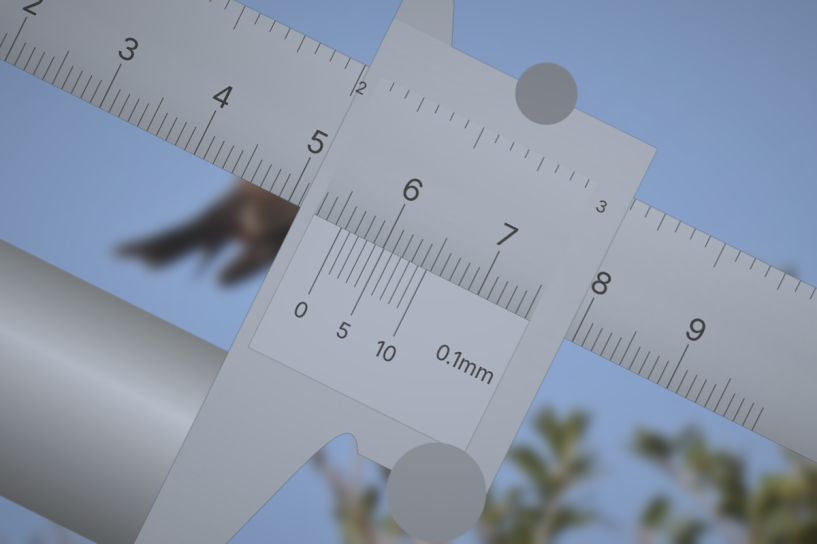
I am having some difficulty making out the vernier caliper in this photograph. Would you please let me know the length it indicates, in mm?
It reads 55.6 mm
